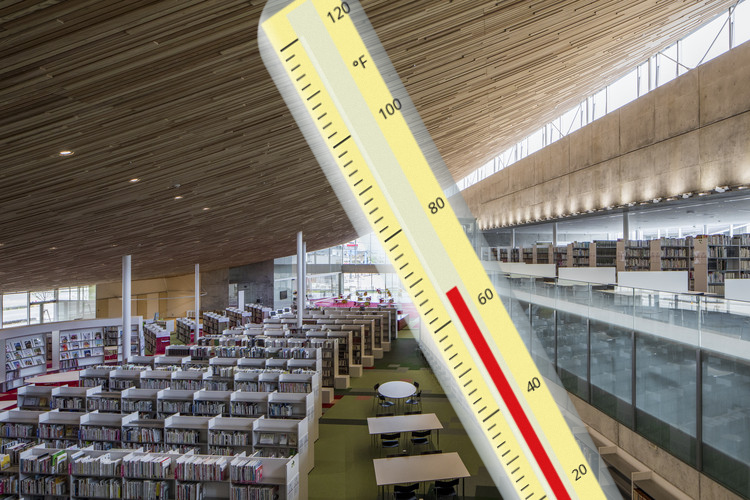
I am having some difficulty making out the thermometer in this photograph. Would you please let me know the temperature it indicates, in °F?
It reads 65 °F
